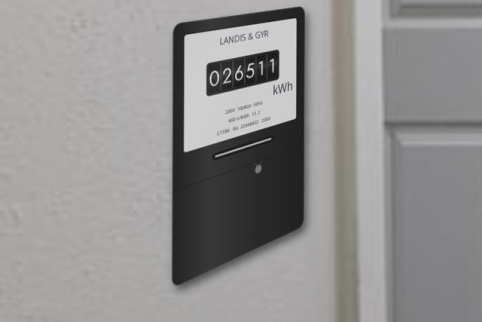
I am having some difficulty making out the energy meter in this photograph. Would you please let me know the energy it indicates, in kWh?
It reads 26511 kWh
